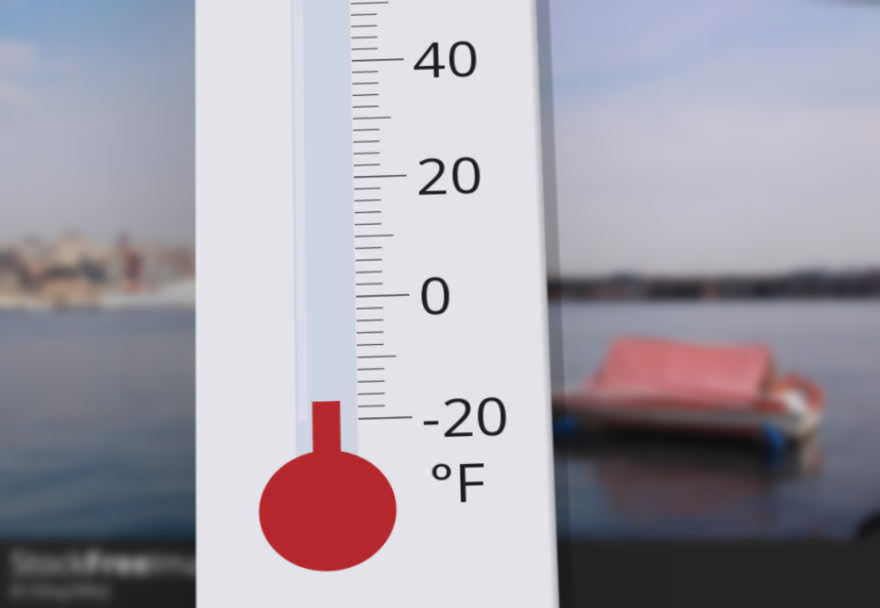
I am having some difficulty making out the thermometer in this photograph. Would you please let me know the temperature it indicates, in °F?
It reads -17 °F
